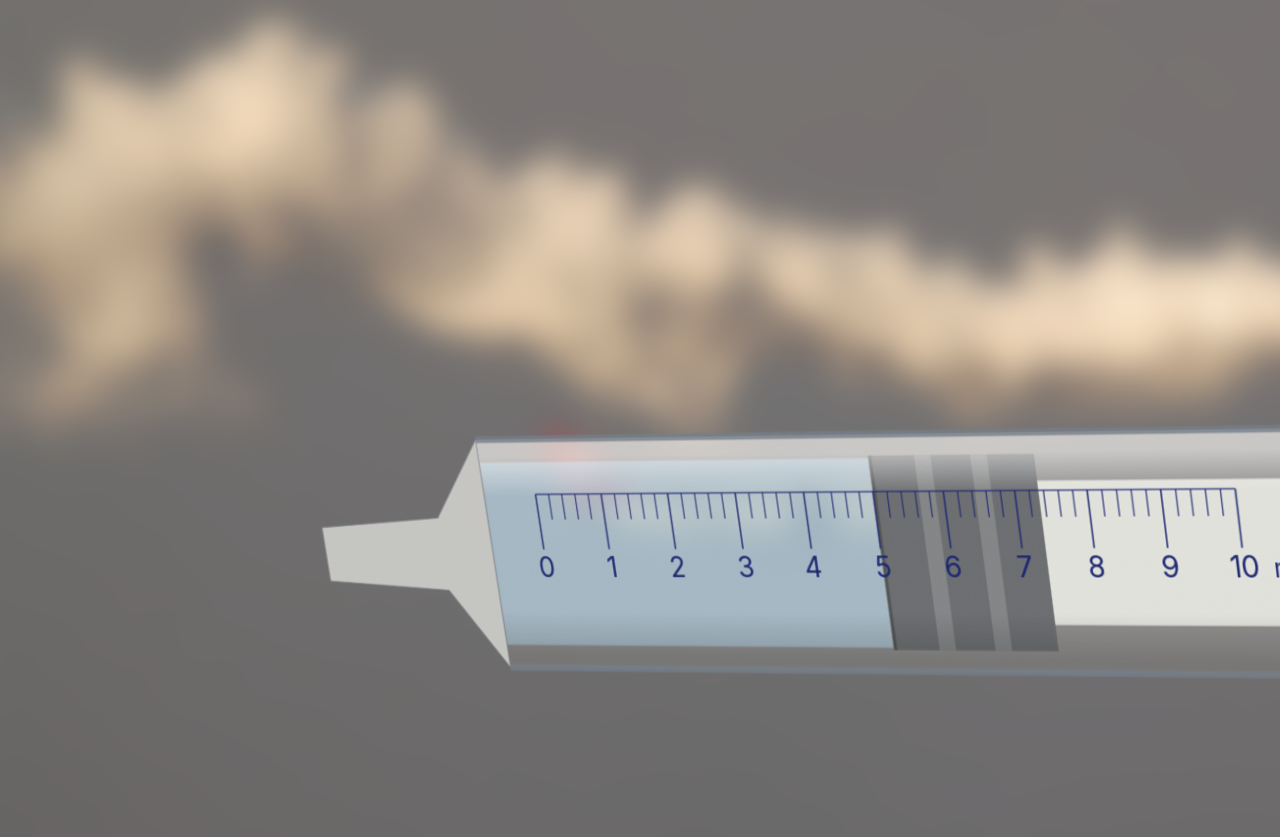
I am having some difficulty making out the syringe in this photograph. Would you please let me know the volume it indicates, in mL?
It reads 5 mL
